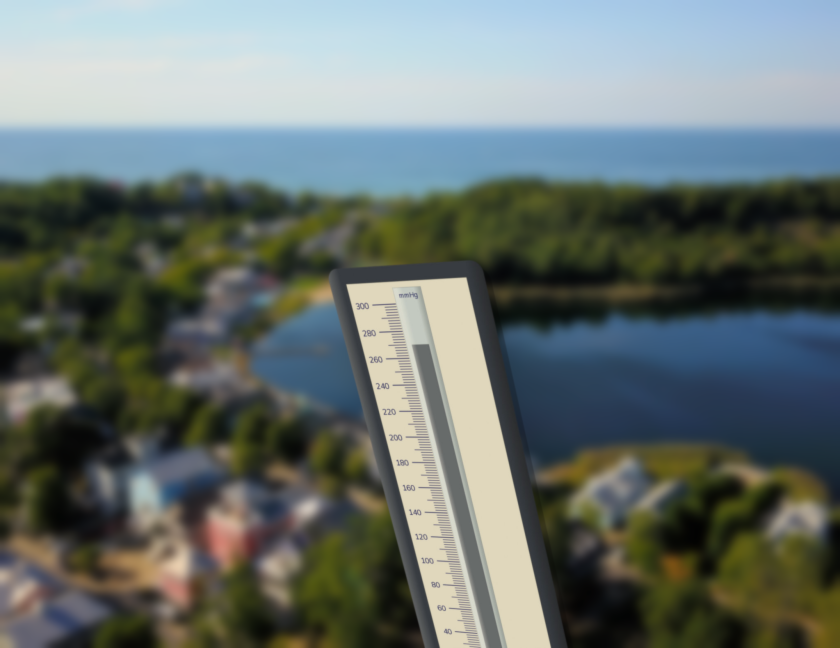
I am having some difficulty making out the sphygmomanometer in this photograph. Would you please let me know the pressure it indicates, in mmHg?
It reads 270 mmHg
